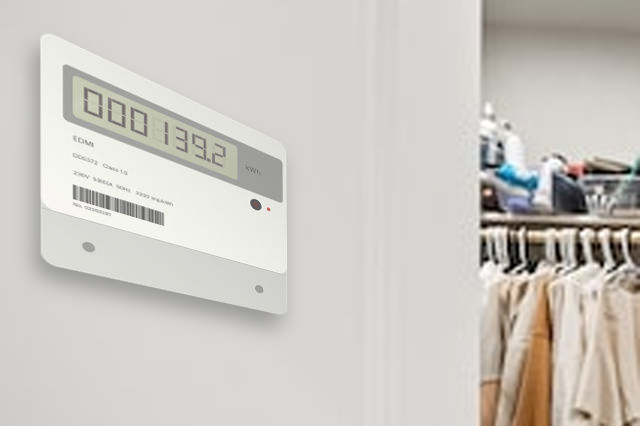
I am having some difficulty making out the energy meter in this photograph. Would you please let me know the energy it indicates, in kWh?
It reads 139.2 kWh
